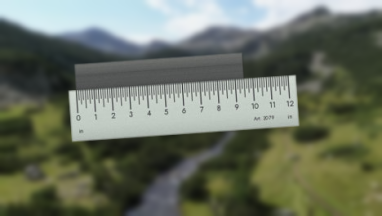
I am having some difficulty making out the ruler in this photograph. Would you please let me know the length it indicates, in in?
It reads 9.5 in
